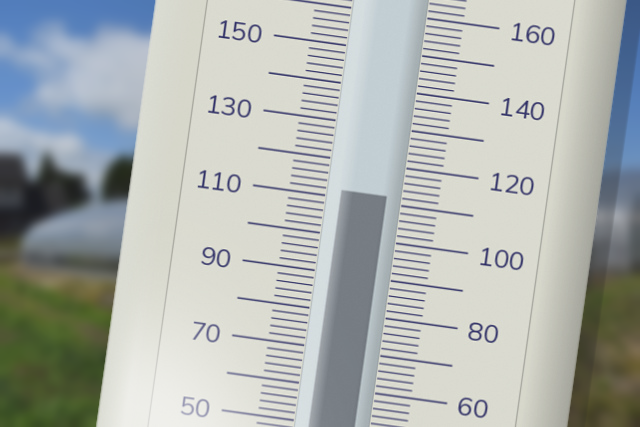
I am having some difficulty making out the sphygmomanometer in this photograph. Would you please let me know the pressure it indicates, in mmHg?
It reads 112 mmHg
